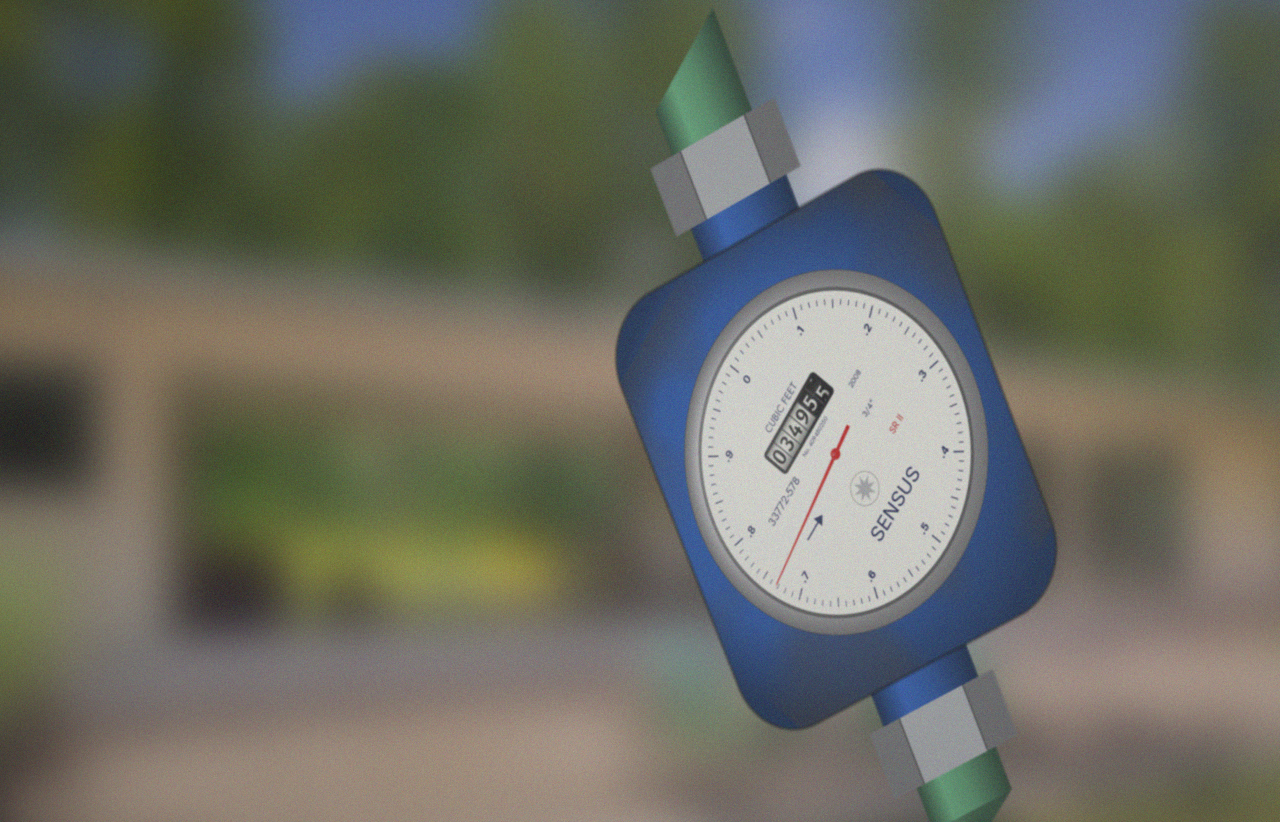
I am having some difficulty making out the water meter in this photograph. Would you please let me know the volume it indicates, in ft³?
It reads 34954.73 ft³
